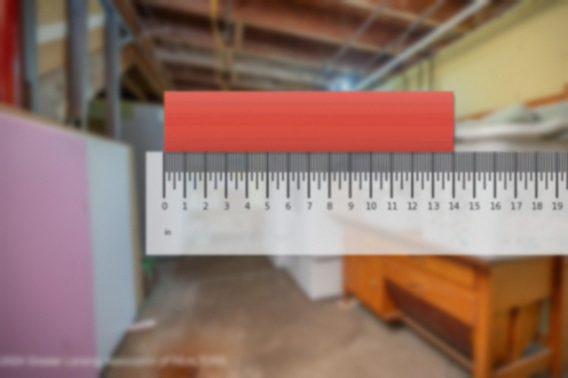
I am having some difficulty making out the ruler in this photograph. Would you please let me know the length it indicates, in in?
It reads 14 in
